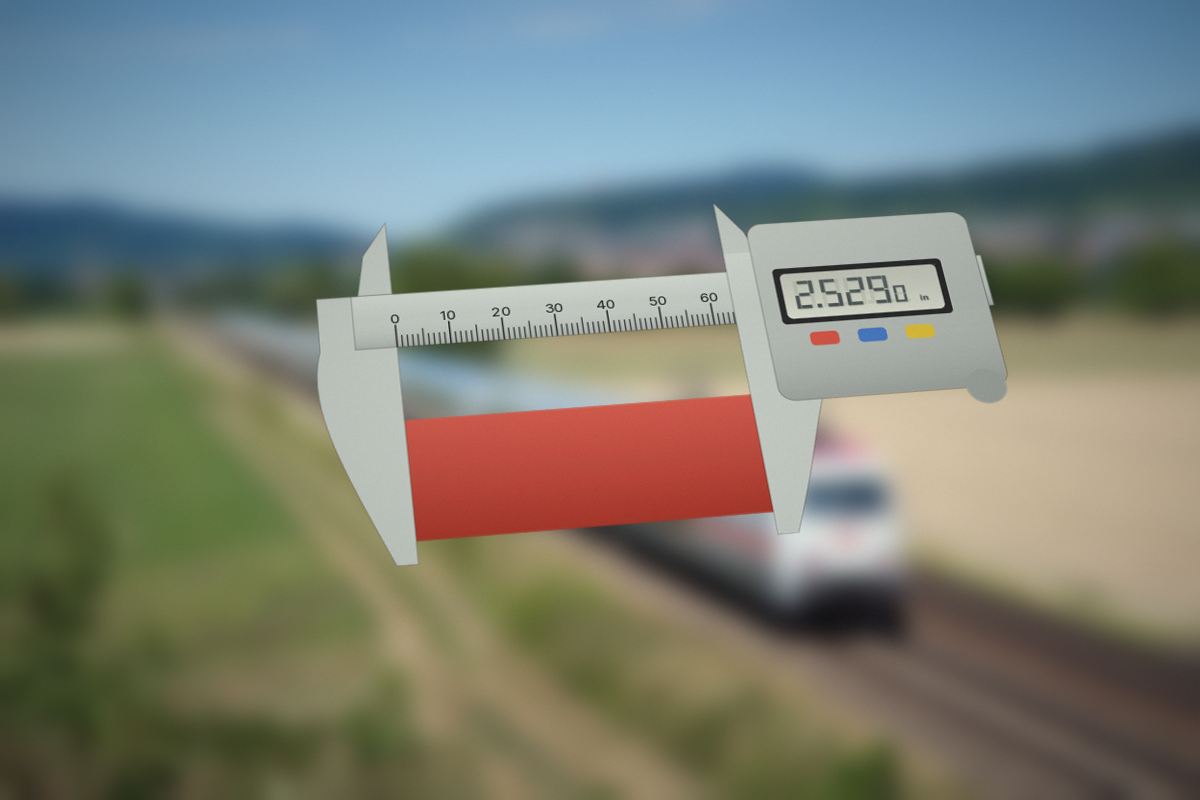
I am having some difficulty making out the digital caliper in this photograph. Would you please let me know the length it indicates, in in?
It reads 2.5290 in
